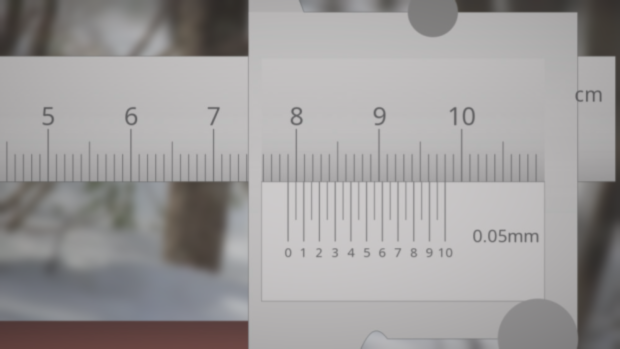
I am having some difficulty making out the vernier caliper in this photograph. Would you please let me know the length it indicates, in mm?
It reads 79.0 mm
